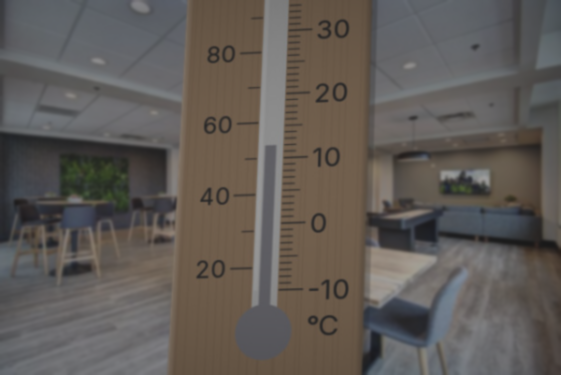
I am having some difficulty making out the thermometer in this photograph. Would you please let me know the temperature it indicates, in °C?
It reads 12 °C
